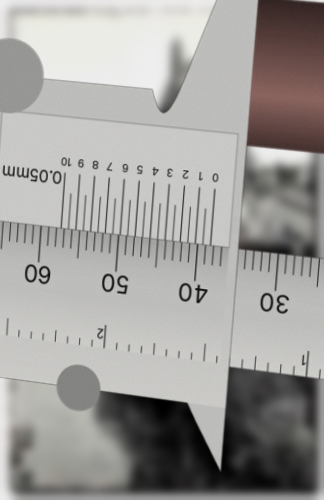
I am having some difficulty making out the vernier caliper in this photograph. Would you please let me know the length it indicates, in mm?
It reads 38.4 mm
